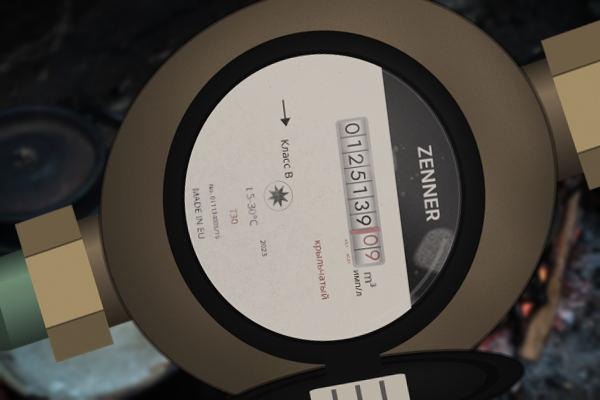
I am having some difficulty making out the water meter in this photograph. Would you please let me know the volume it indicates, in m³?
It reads 125139.09 m³
